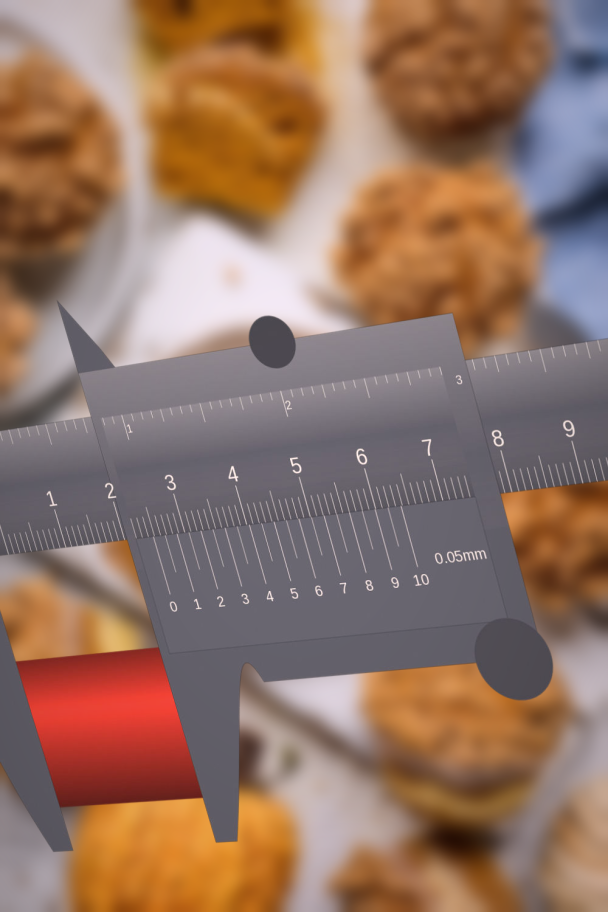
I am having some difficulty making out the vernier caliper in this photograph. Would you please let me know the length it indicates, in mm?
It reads 24.8 mm
